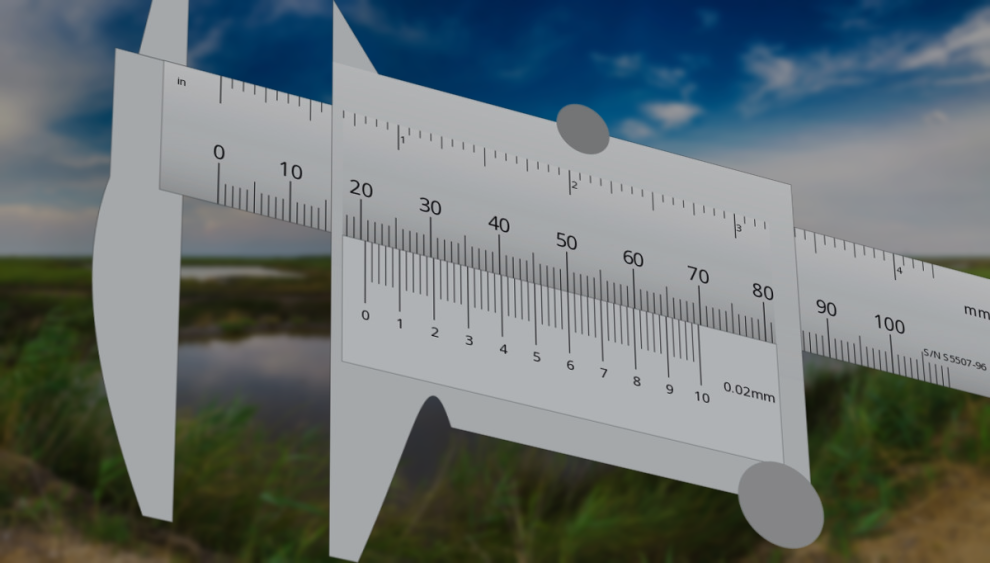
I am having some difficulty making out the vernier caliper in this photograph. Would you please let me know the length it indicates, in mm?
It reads 20.6 mm
